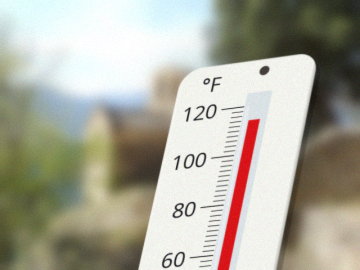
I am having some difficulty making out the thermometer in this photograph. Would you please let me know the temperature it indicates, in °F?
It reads 114 °F
